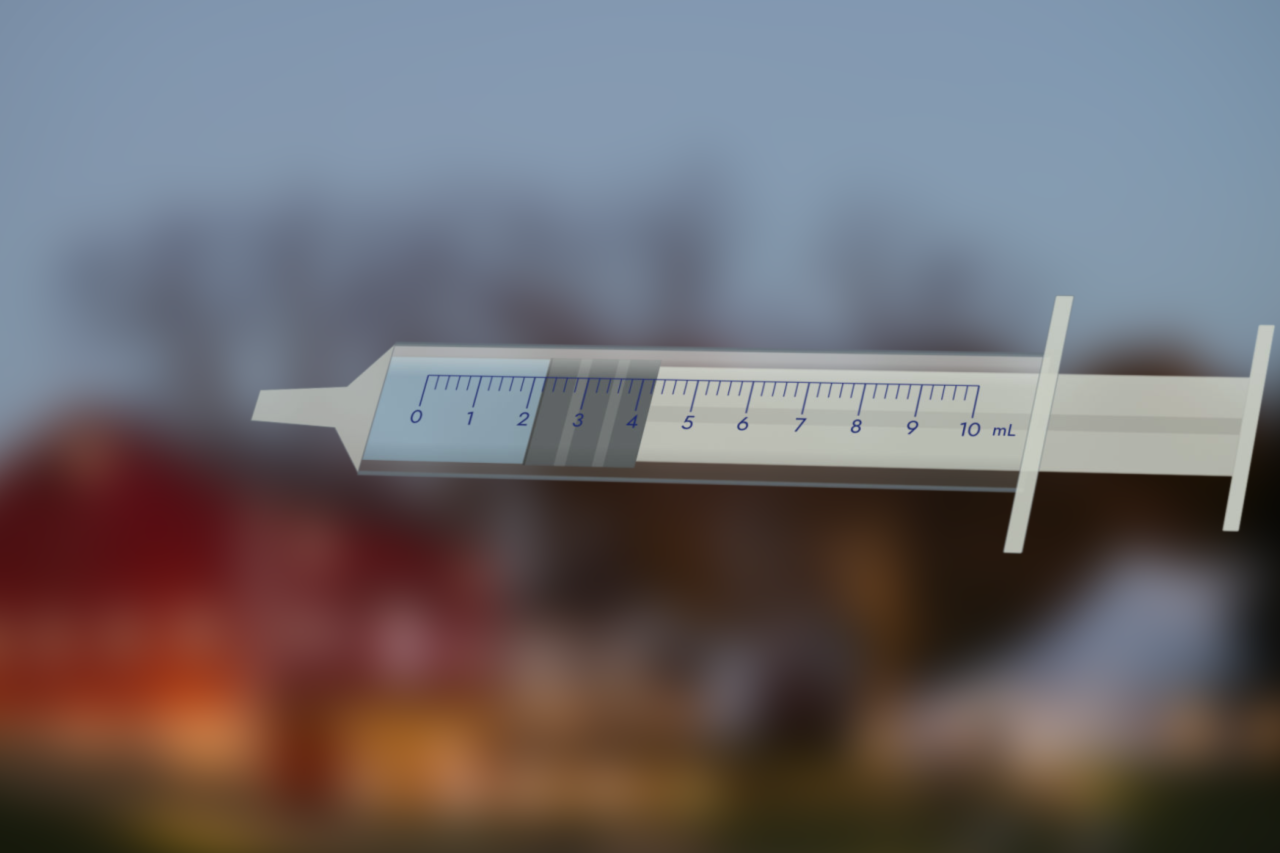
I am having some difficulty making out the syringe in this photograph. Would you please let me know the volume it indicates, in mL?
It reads 2.2 mL
